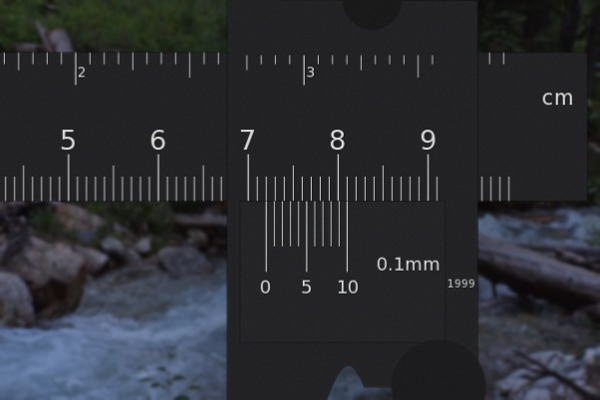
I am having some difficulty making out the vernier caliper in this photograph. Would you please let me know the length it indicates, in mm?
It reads 72.0 mm
